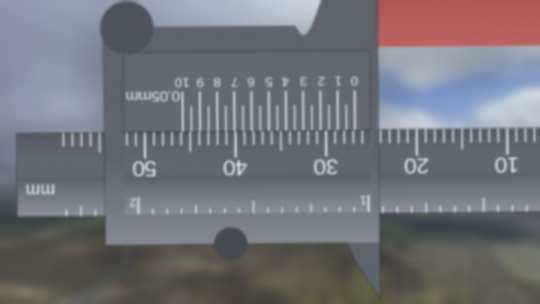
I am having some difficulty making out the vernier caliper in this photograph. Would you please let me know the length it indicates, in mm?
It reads 26.8 mm
